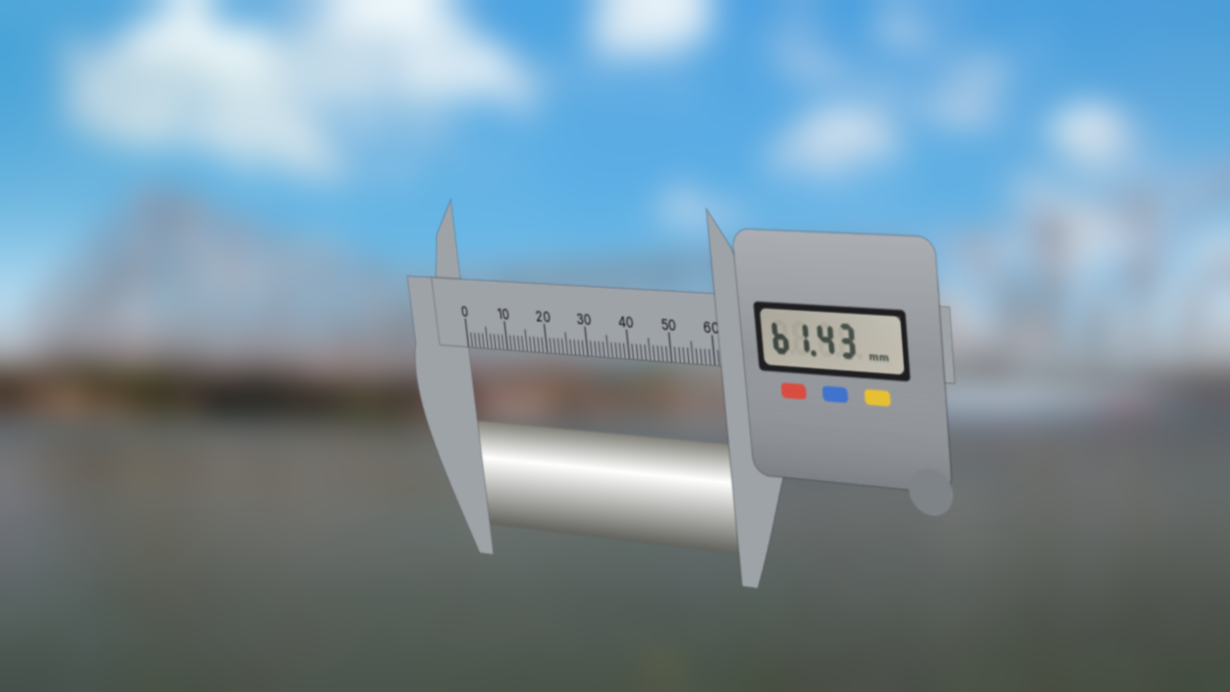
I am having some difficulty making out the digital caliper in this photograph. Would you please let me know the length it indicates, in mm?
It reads 61.43 mm
